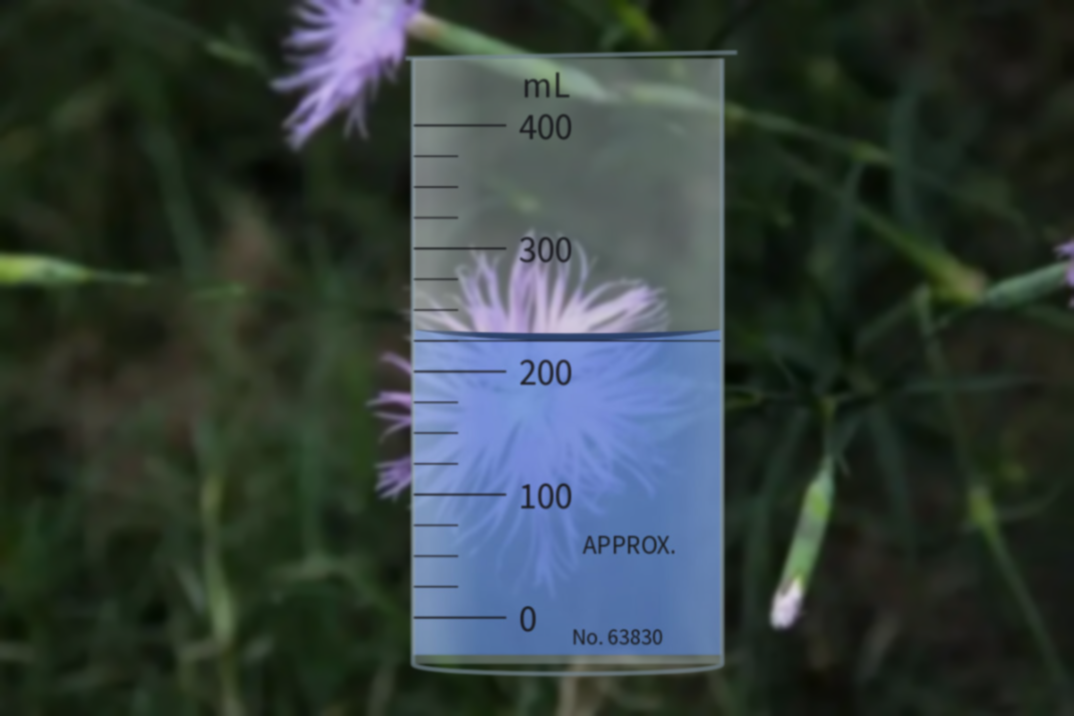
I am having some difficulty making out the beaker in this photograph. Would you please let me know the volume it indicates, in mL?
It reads 225 mL
